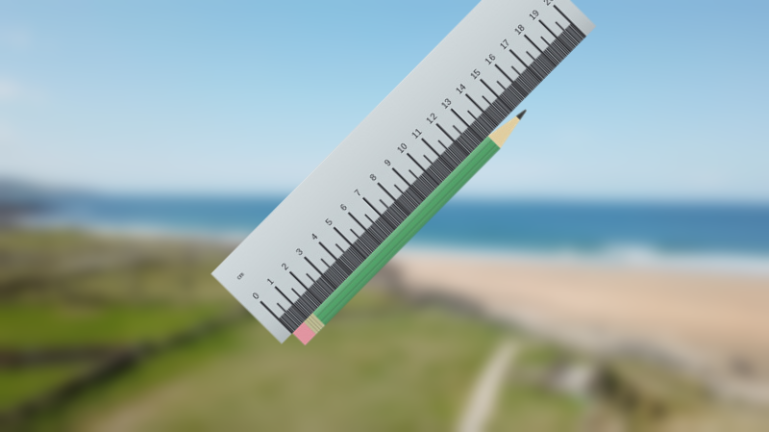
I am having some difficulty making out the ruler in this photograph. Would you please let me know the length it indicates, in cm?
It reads 15.5 cm
